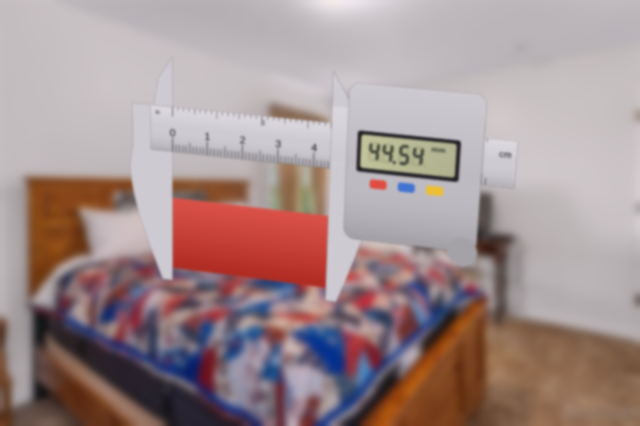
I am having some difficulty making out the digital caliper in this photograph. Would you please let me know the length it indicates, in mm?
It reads 44.54 mm
